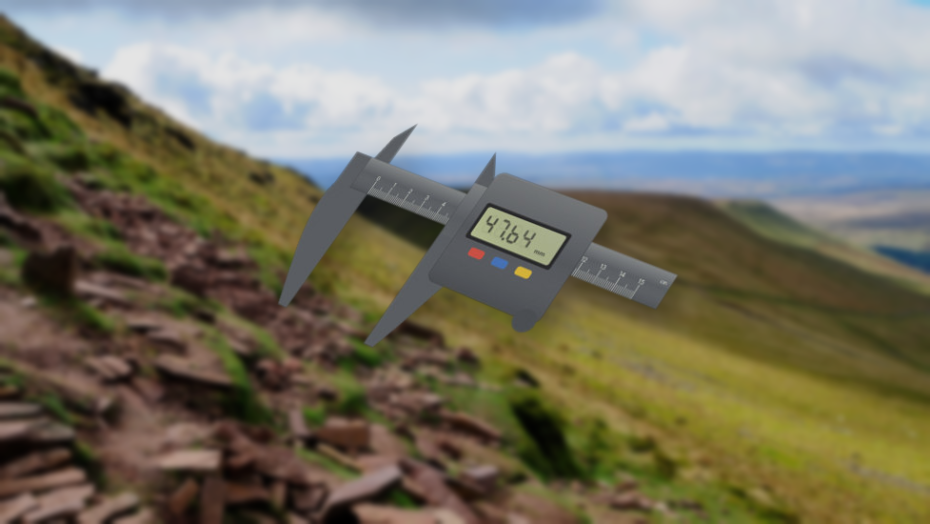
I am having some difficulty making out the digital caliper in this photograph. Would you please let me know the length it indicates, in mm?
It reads 47.64 mm
